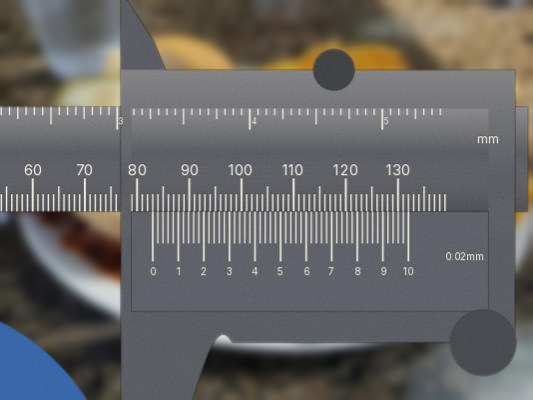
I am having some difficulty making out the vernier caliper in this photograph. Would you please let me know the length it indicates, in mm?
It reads 83.0 mm
